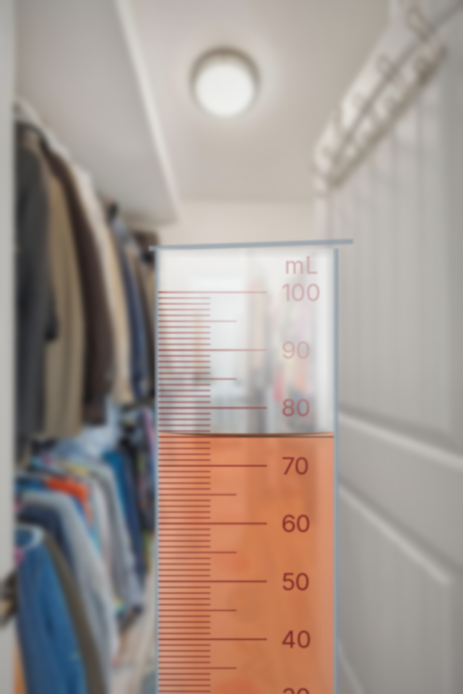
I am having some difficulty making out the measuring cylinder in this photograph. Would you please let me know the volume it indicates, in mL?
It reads 75 mL
